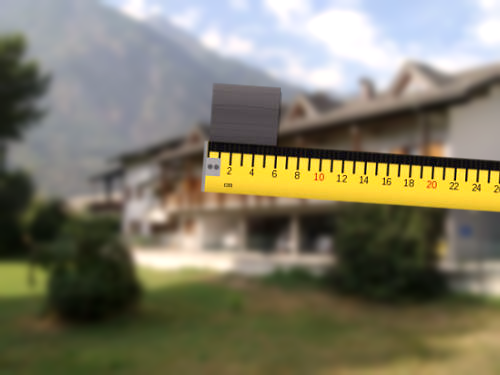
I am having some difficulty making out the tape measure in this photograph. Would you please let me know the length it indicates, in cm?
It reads 6 cm
